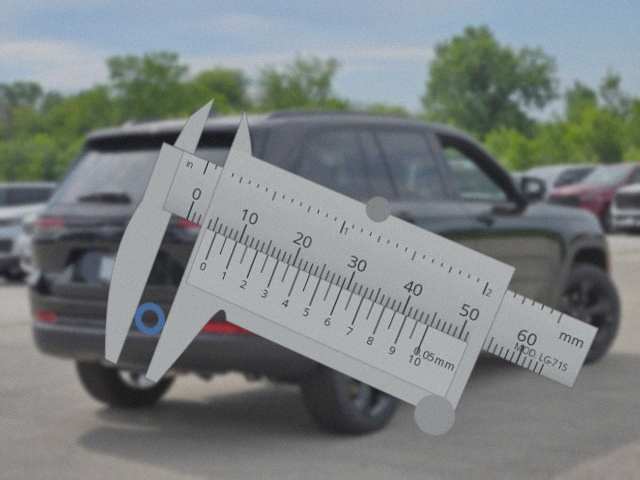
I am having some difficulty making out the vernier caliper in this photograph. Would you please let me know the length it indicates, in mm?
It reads 5.6 mm
